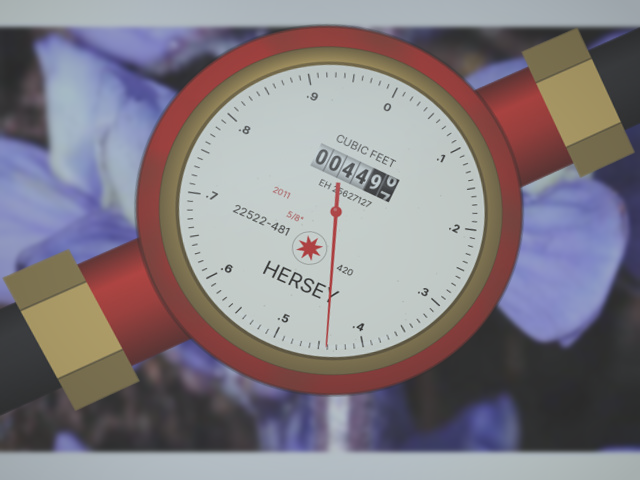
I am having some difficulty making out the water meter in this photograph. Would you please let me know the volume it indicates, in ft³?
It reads 4496.44 ft³
